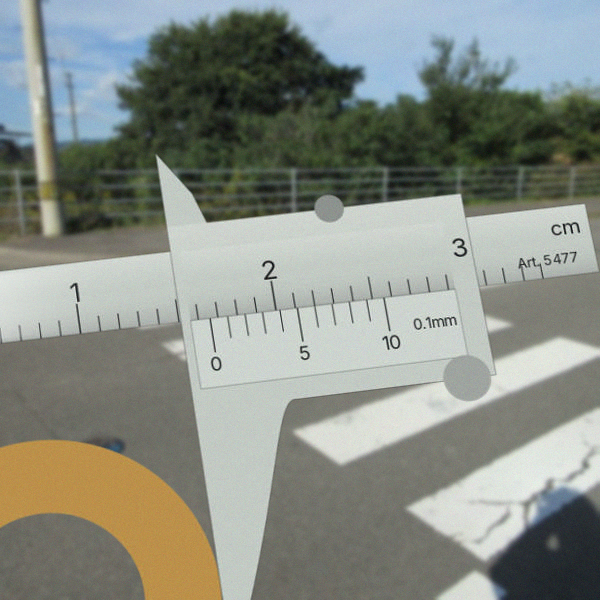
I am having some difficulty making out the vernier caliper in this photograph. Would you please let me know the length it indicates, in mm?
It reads 16.6 mm
